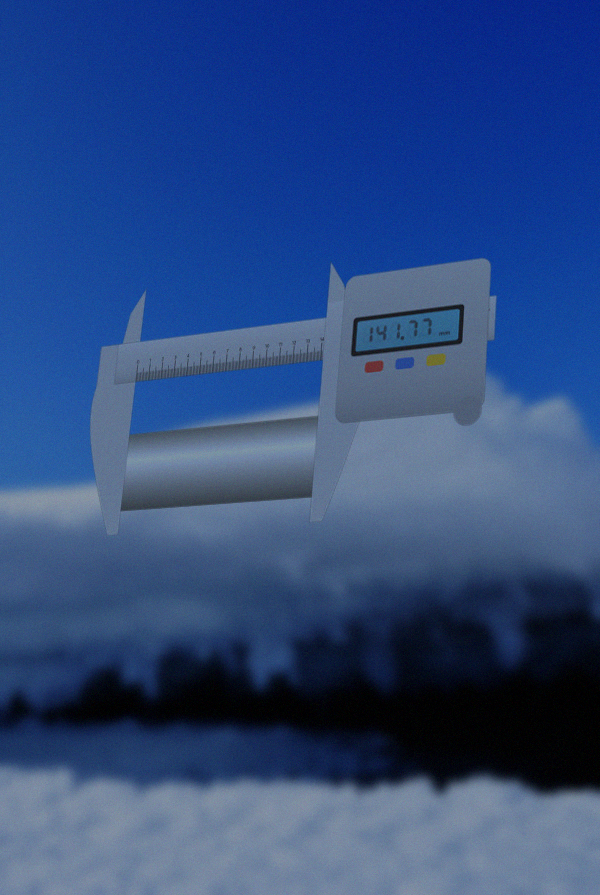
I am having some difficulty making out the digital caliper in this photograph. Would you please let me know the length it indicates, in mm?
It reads 141.77 mm
